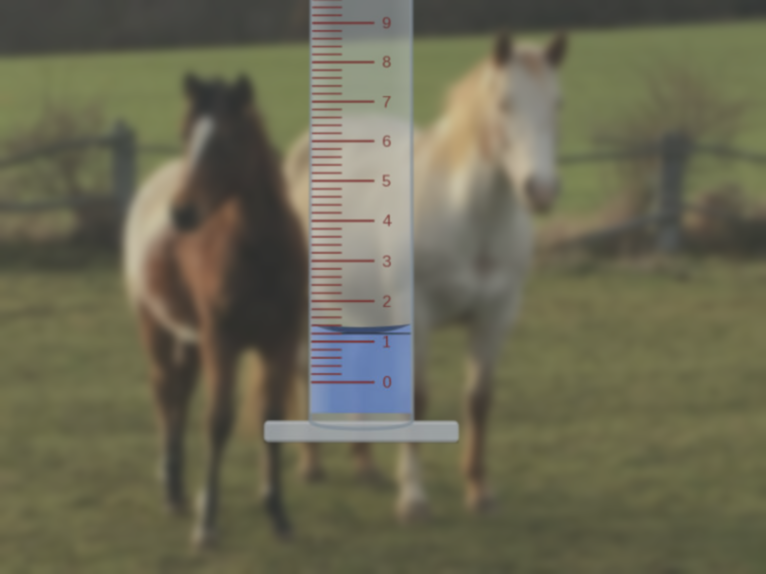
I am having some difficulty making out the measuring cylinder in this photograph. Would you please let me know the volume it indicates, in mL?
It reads 1.2 mL
